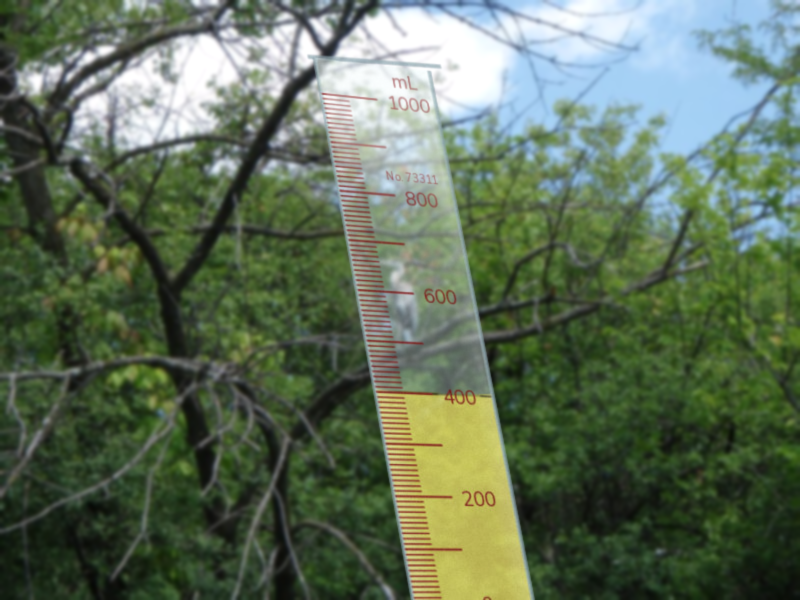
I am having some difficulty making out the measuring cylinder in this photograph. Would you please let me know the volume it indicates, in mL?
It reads 400 mL
